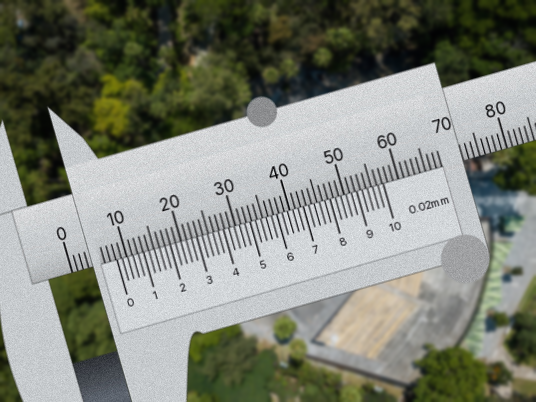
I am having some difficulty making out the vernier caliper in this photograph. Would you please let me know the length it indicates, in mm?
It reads 8.2 mm
